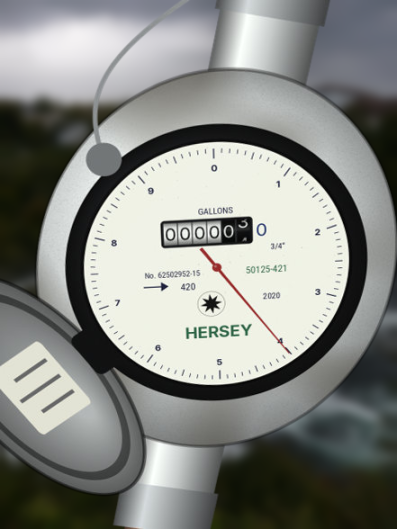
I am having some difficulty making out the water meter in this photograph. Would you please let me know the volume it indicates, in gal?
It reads 34.0 gal
